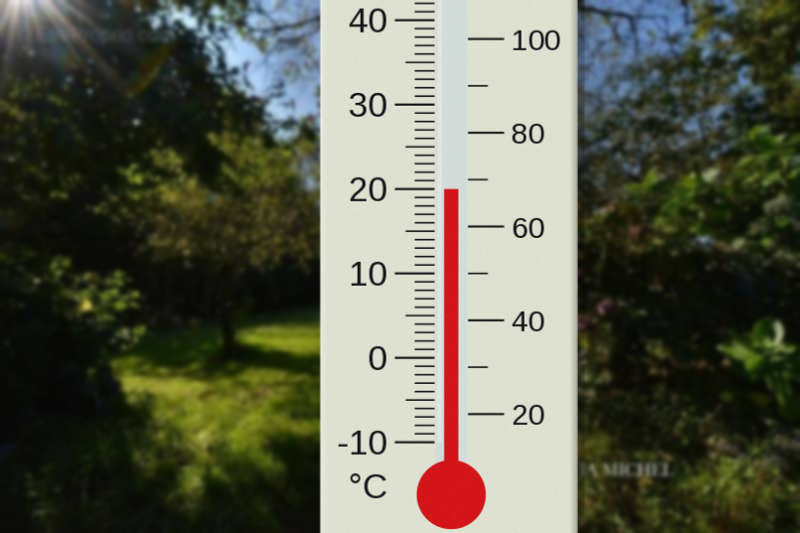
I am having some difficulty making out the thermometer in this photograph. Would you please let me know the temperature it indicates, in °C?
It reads 20 °C
